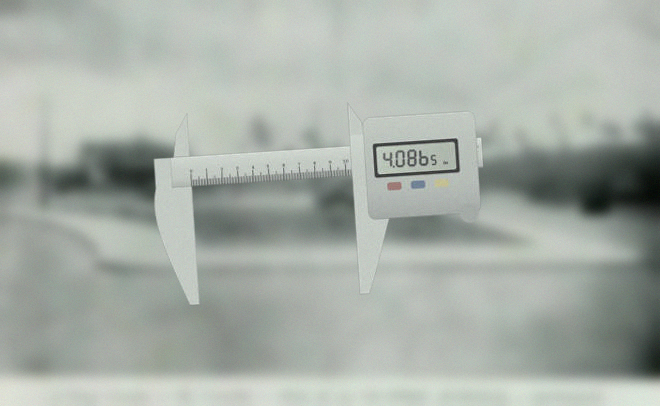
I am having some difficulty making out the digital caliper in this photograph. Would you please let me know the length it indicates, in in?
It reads 4.0865 in
